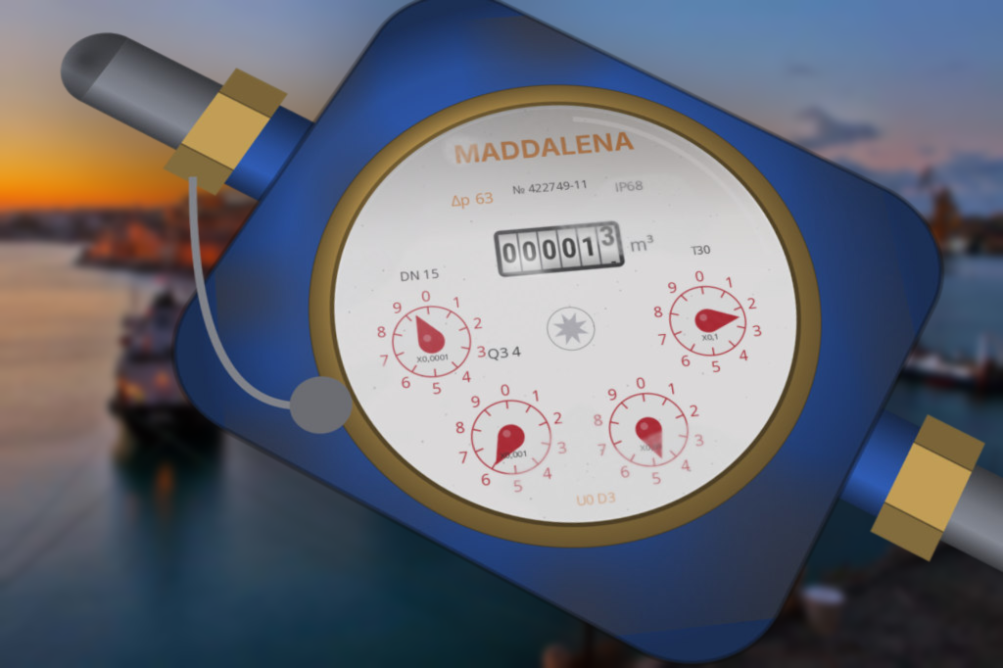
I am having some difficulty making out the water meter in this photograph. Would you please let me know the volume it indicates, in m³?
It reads 13.2459 m³
